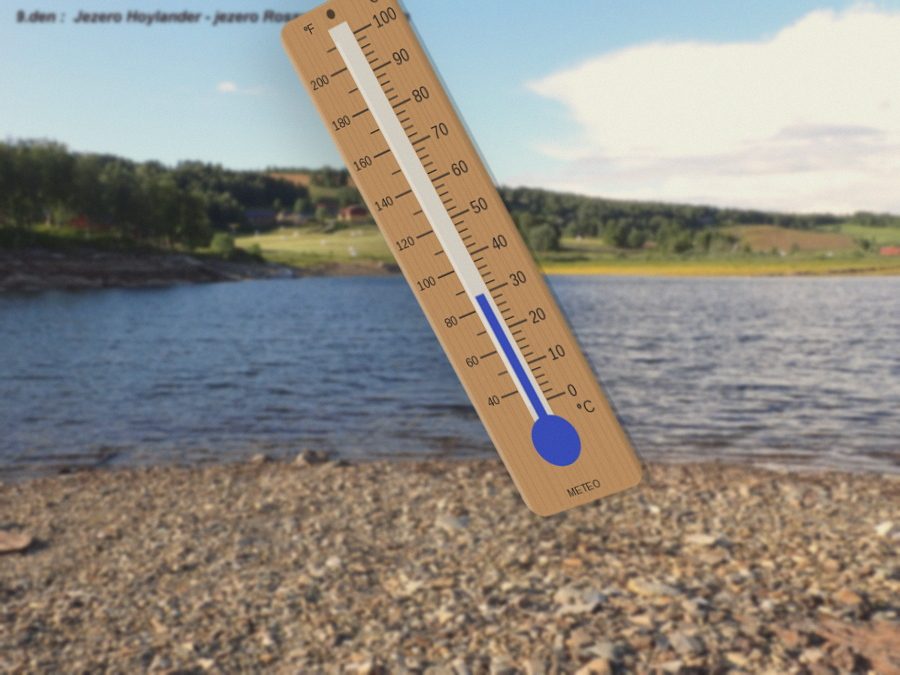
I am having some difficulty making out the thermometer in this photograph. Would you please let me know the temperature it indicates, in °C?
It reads 30 °C
